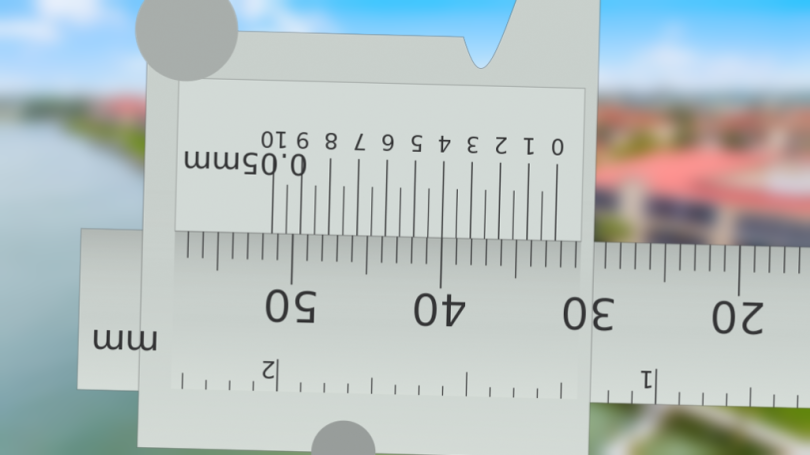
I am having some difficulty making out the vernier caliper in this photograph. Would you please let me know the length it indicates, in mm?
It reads 32.4 mm
